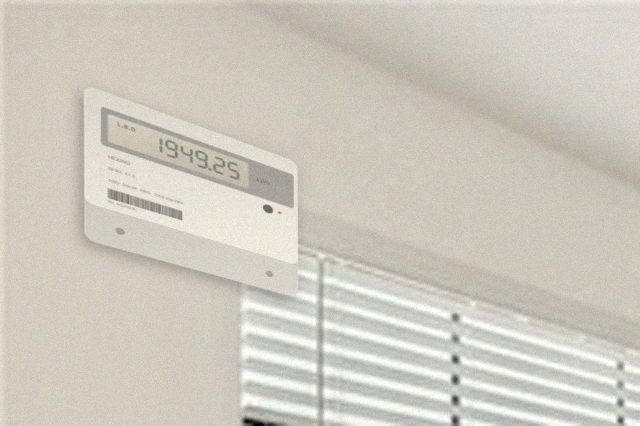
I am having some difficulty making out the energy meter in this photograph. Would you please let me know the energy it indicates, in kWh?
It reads 1949.25 kWh
